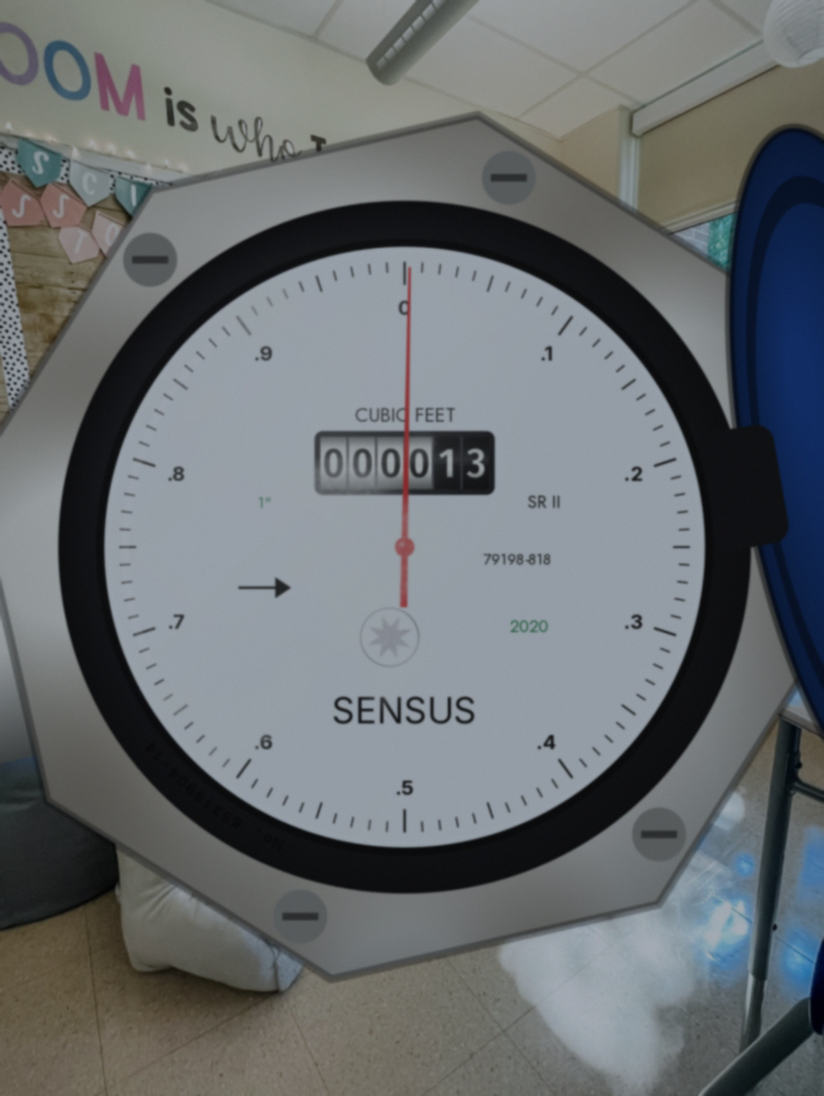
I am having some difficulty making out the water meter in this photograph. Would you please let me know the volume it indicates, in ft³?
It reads 13.00 ft³
